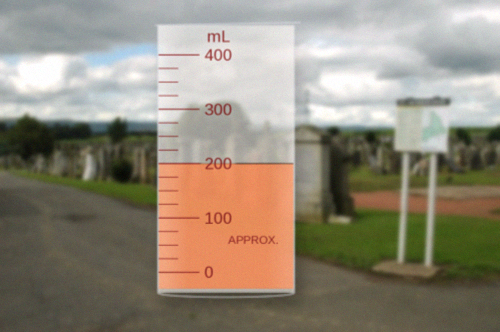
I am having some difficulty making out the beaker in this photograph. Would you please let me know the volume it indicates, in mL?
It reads 200 mL
